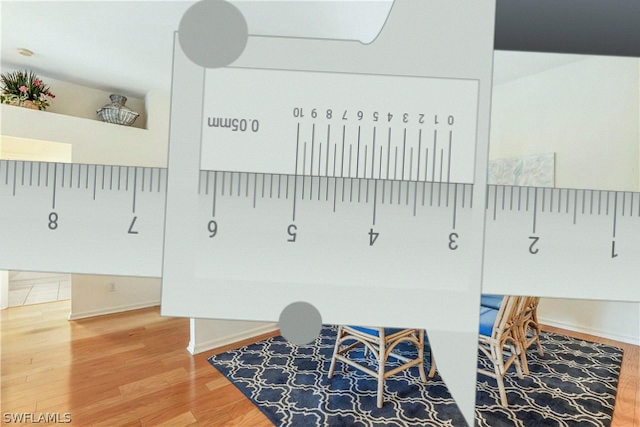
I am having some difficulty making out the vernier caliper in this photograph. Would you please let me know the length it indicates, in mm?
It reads 31.0 mm
